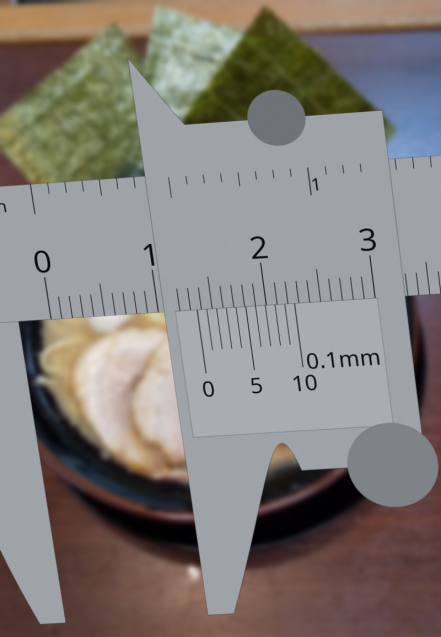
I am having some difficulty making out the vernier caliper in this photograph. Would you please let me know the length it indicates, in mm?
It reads 13.6 mm
